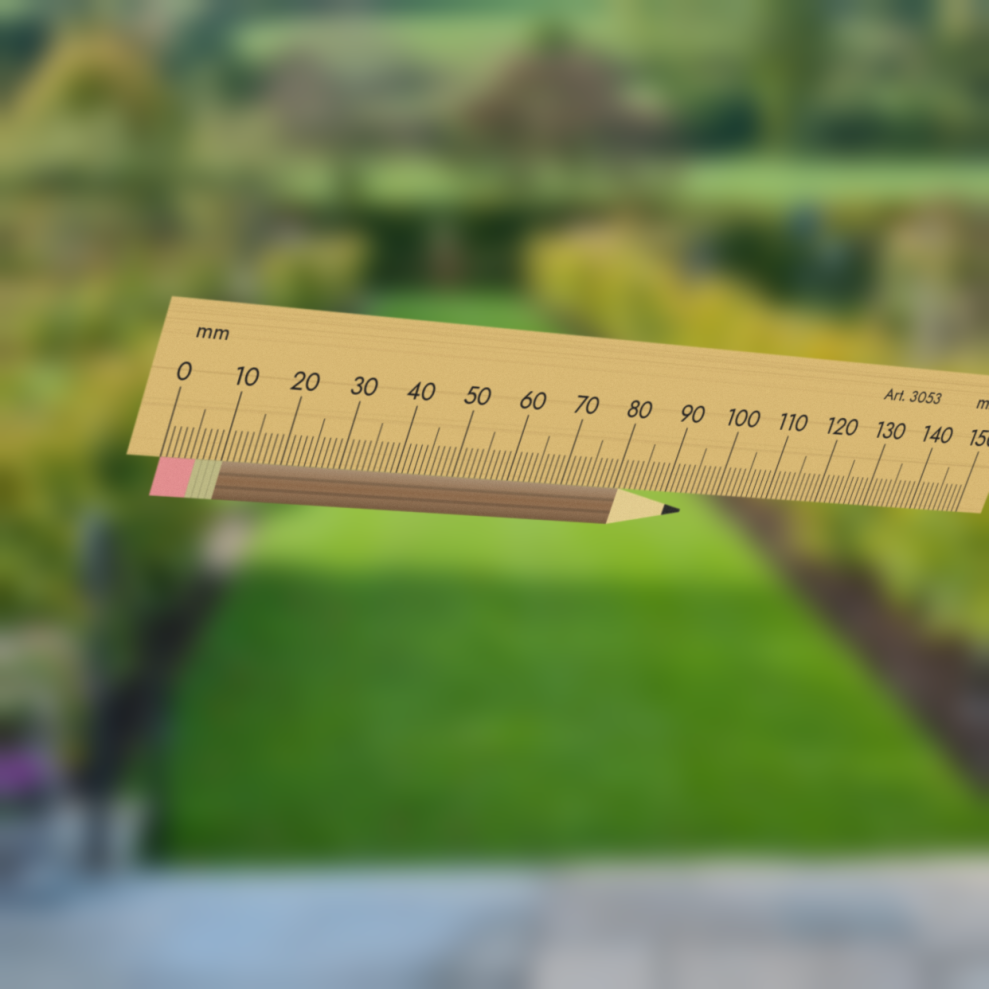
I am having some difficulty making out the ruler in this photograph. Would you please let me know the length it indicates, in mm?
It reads 94 mm
